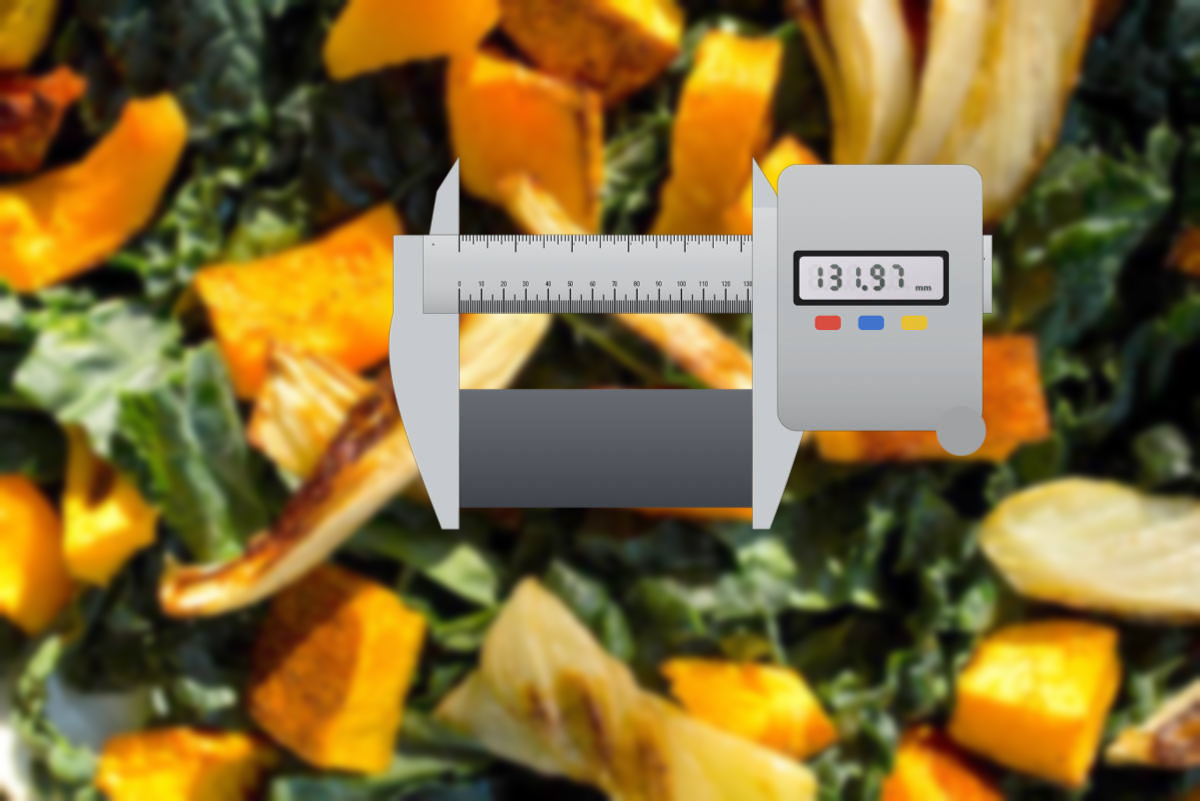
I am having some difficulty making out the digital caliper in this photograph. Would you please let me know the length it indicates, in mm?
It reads 131.97 mm
